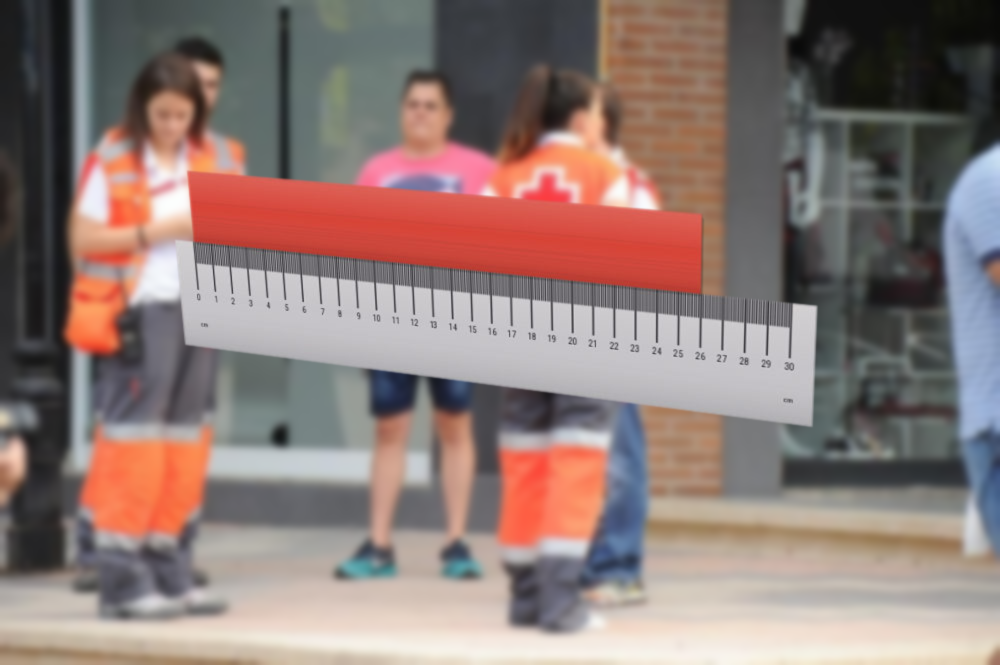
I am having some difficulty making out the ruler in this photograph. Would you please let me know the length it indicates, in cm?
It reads 26 cm
